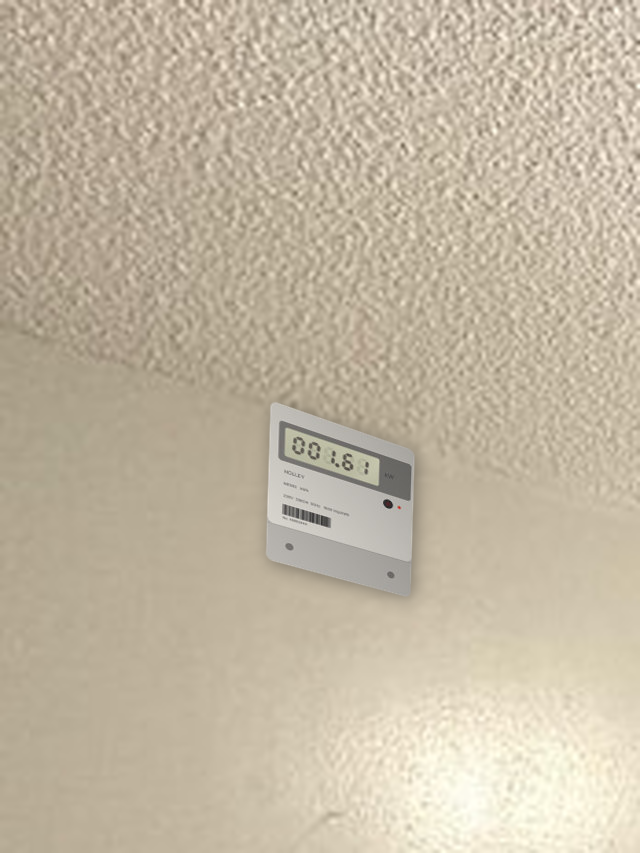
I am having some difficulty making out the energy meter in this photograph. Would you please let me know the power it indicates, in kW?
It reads 1.61 kW
